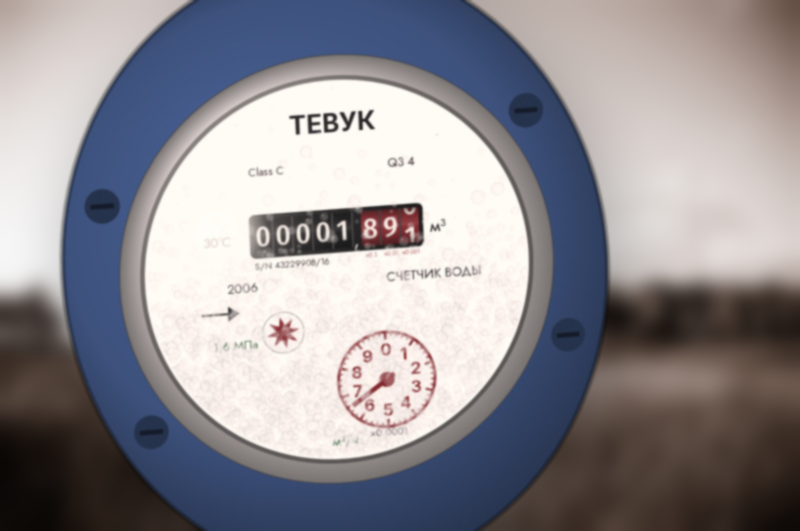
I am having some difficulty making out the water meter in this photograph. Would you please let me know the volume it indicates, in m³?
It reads 1.8906 m³
